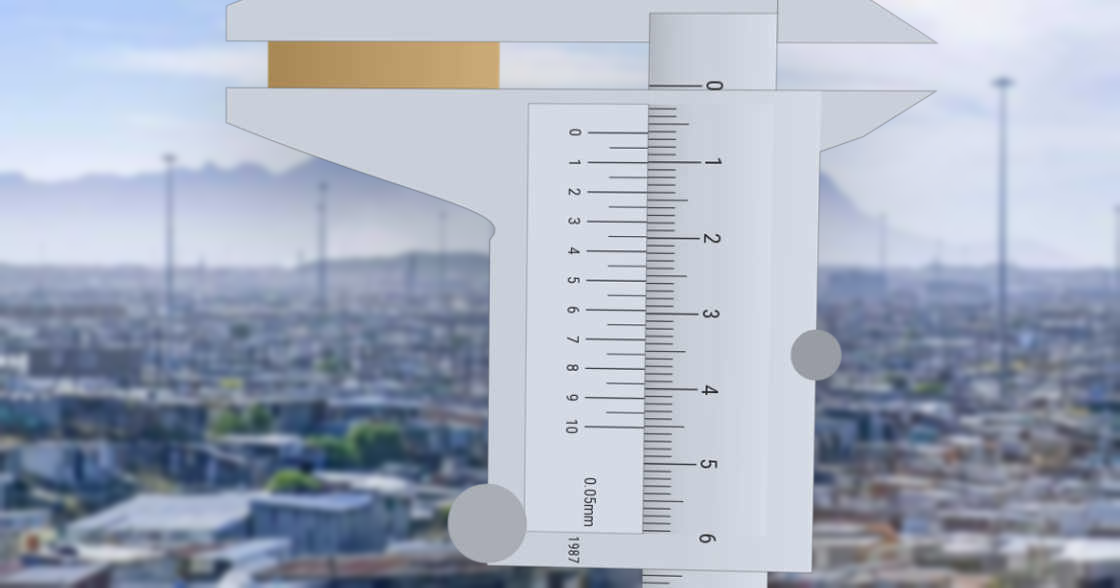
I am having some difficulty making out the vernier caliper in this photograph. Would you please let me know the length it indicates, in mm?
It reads 6.2 mm
